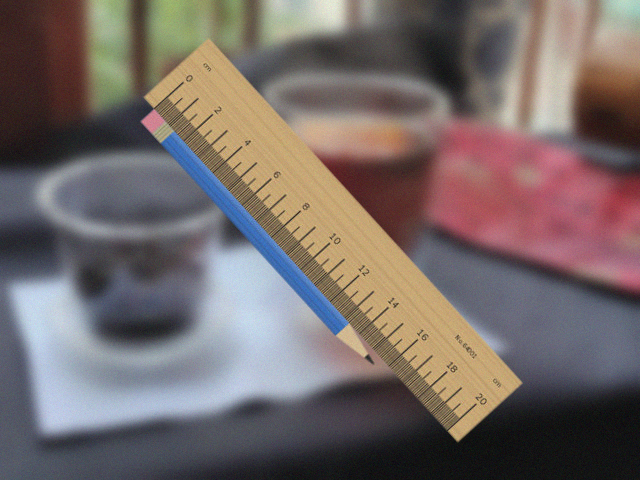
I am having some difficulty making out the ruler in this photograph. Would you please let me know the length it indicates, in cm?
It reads 15.5 cm
